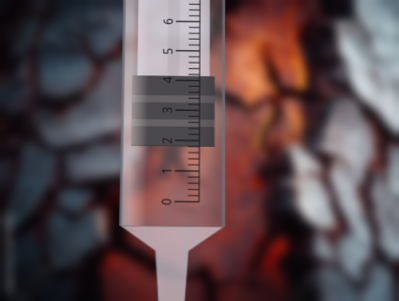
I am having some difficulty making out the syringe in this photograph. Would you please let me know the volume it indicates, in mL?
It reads 1.8 mL
